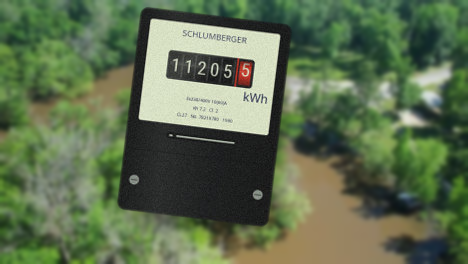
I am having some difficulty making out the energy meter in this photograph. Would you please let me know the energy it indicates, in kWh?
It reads 11205.5 kWh
